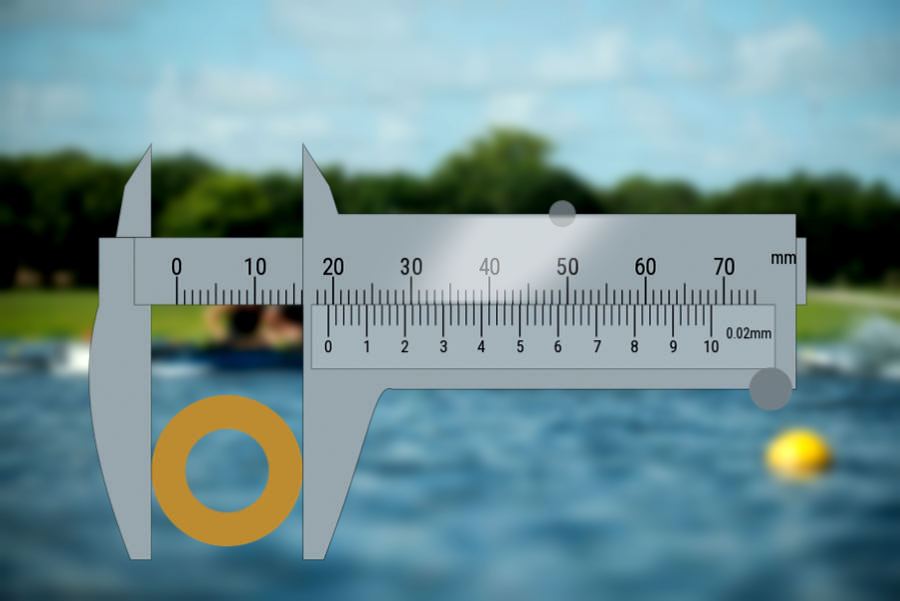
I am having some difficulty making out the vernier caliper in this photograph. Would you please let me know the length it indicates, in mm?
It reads 19.4 mm
